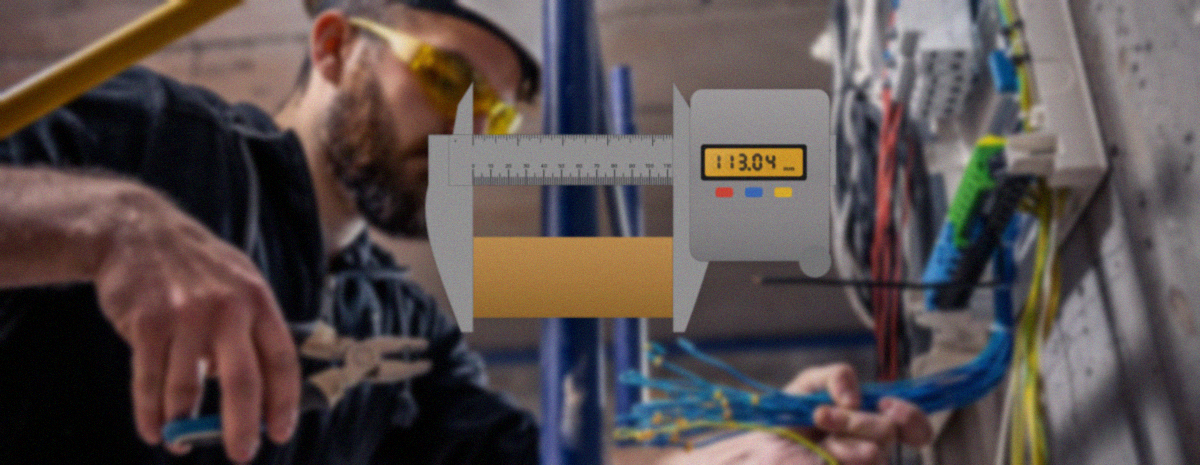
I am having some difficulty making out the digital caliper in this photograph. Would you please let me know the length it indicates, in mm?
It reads 113.04 mm
